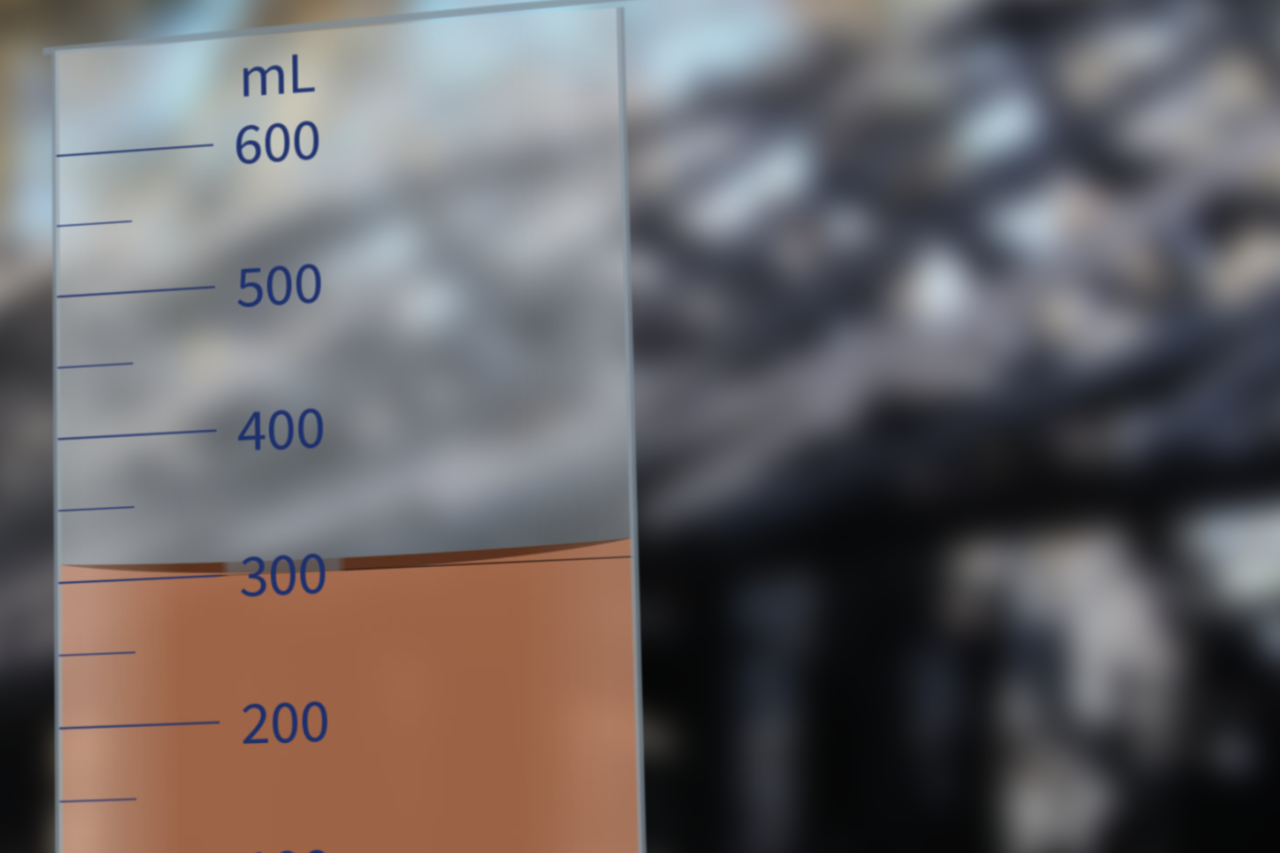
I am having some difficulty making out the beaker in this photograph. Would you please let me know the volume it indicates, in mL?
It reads 300 mL
